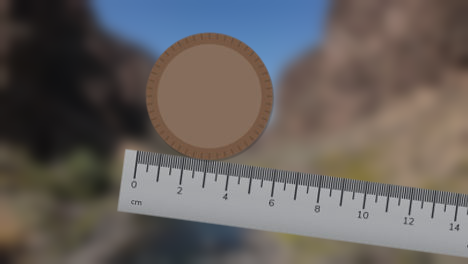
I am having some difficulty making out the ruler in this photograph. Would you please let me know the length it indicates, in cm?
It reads 5.5 cm
